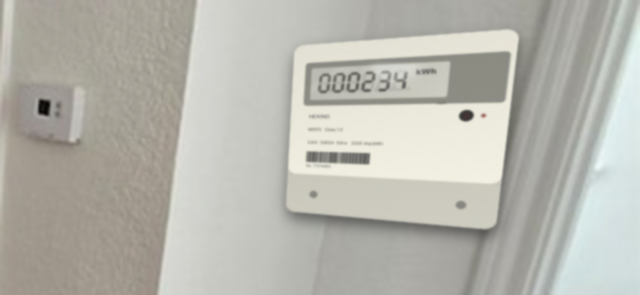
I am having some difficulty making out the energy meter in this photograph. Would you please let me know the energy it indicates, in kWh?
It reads 234 kWh
